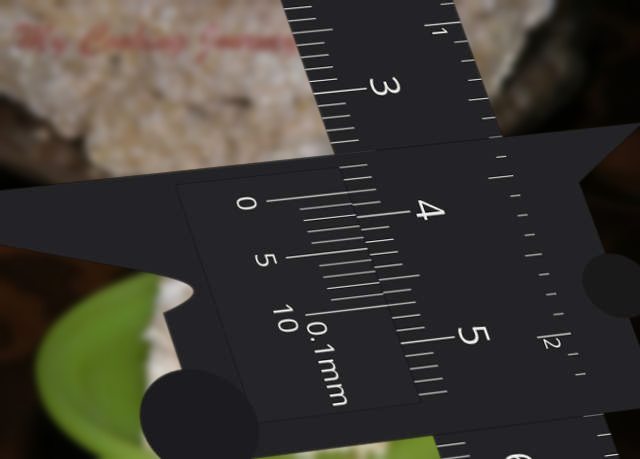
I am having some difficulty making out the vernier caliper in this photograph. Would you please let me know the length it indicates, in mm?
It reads 38.0 mm
